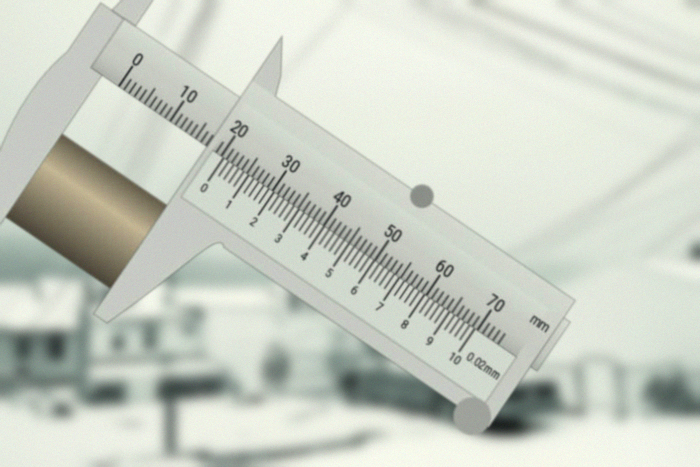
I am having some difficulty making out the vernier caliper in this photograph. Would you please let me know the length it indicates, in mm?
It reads 20.5 mm
